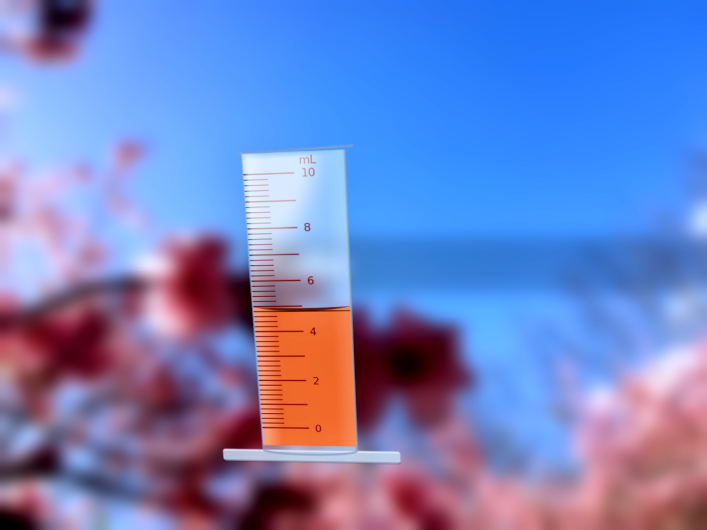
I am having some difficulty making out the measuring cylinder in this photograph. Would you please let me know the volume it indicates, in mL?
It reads 4.8 mL
